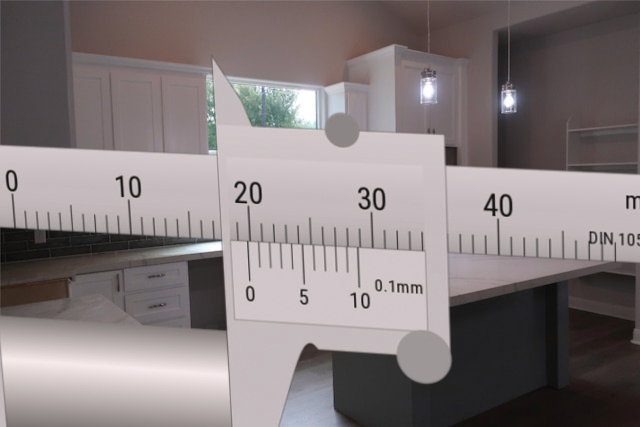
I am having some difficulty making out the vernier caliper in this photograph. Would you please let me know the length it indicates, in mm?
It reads 19.8 mm
